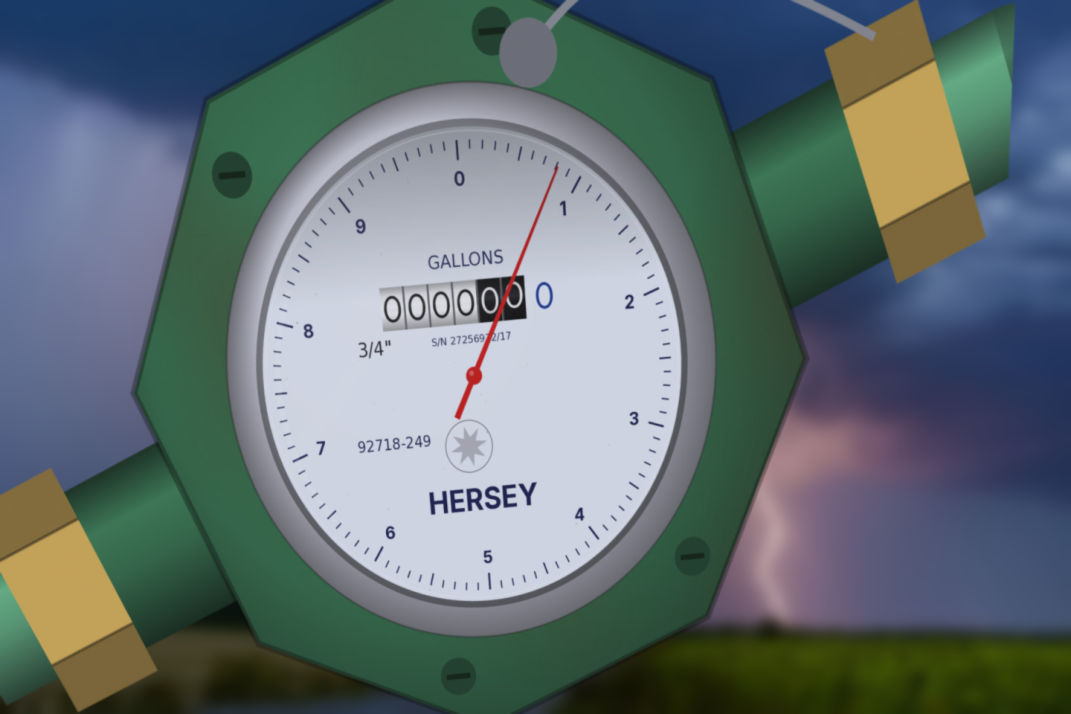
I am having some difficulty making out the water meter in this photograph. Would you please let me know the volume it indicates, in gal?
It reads 0.8 gal
